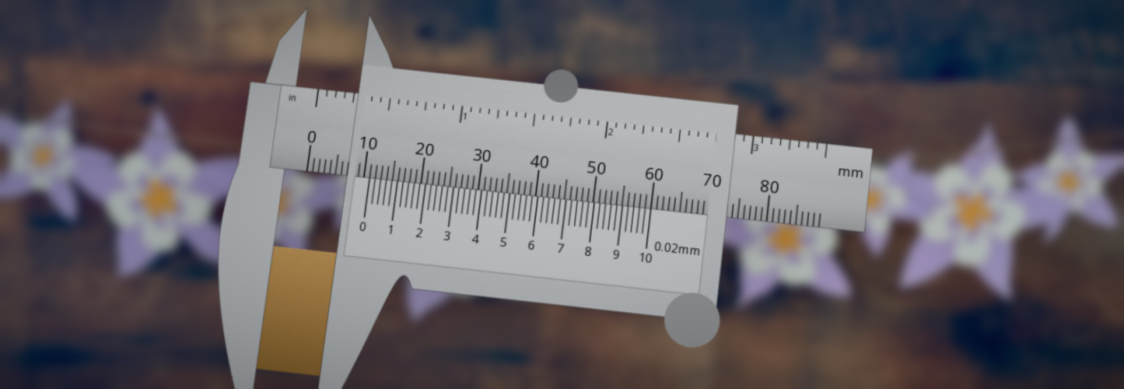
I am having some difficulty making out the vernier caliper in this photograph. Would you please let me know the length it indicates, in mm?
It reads 11.0 mm
